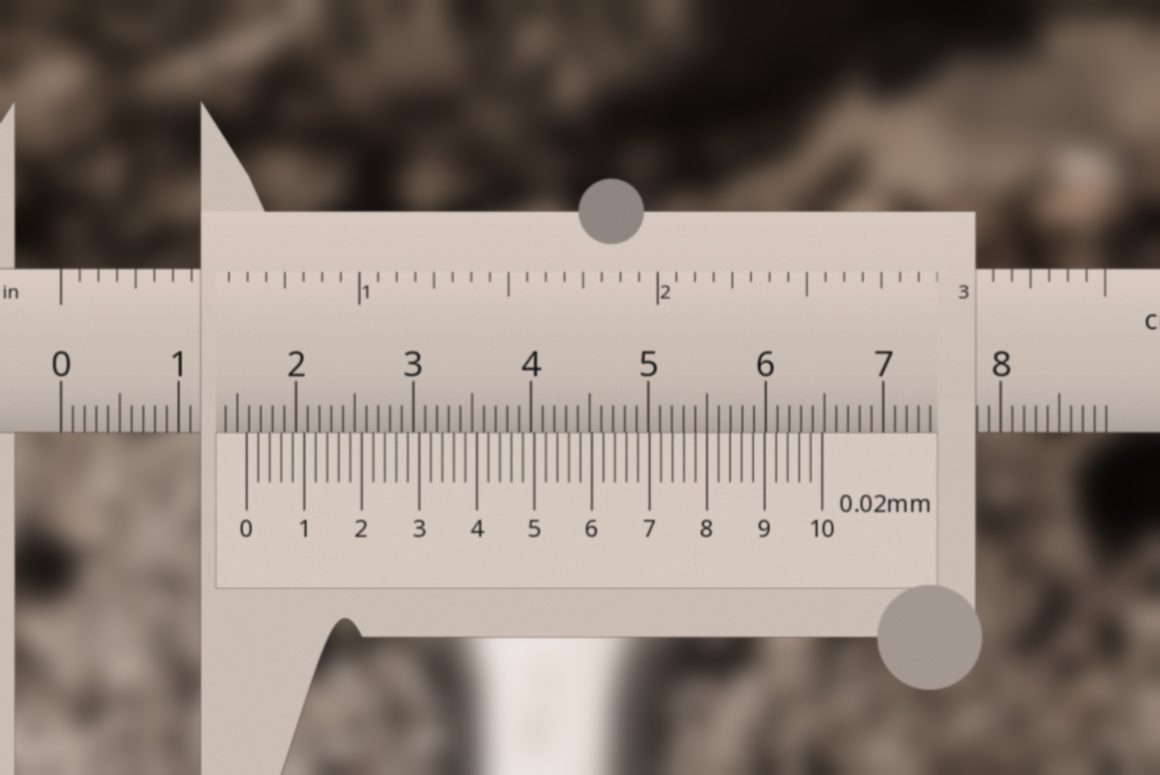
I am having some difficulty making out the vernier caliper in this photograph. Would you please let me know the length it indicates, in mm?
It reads 15.8 mm
